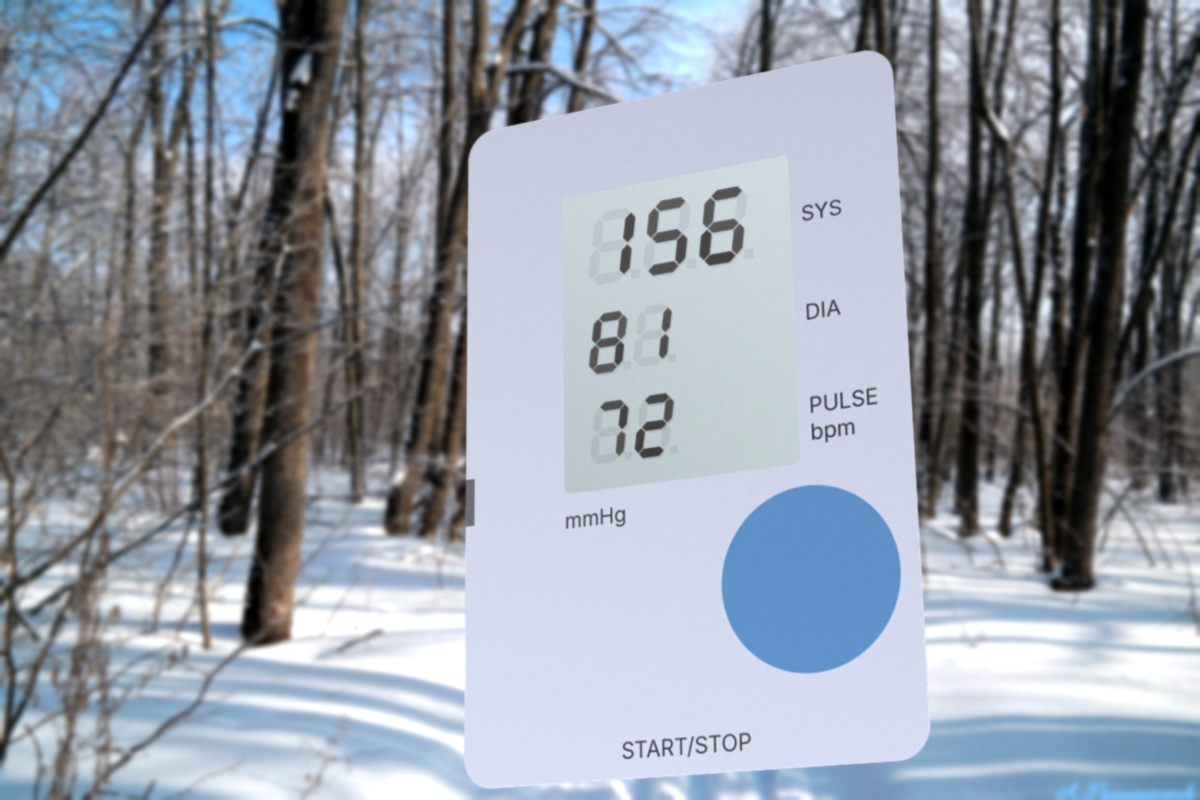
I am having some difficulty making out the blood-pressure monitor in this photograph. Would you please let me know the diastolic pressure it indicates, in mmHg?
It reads 81 mmHg
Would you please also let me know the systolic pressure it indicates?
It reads 156 mmHg
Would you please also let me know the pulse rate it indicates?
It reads 72 bpm
